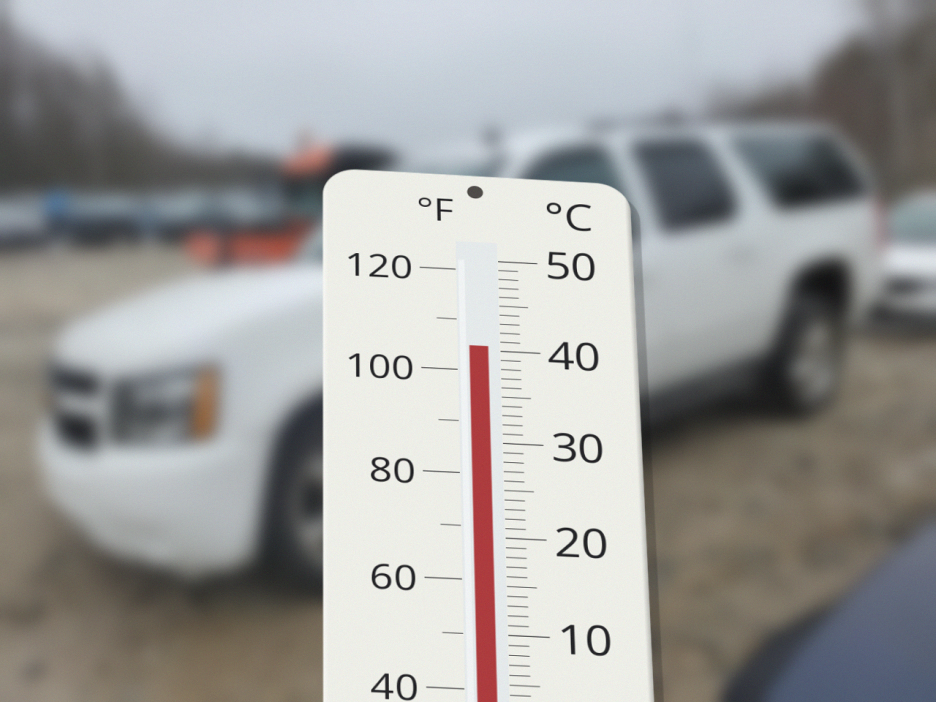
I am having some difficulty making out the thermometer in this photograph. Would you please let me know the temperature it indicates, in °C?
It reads 40.5 °C
